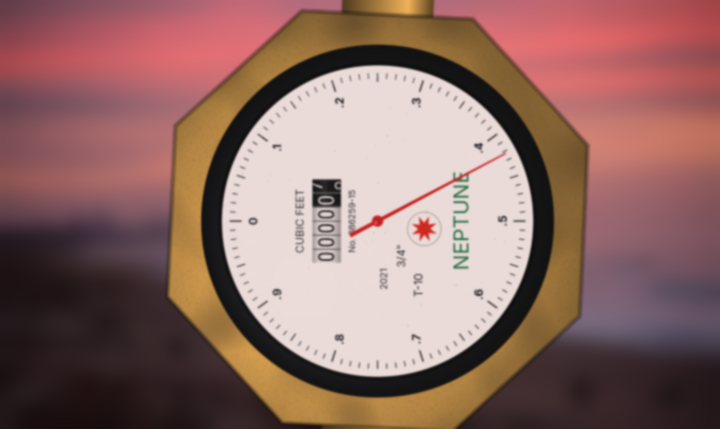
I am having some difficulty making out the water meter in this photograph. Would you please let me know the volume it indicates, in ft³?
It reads 7.42 ft³
